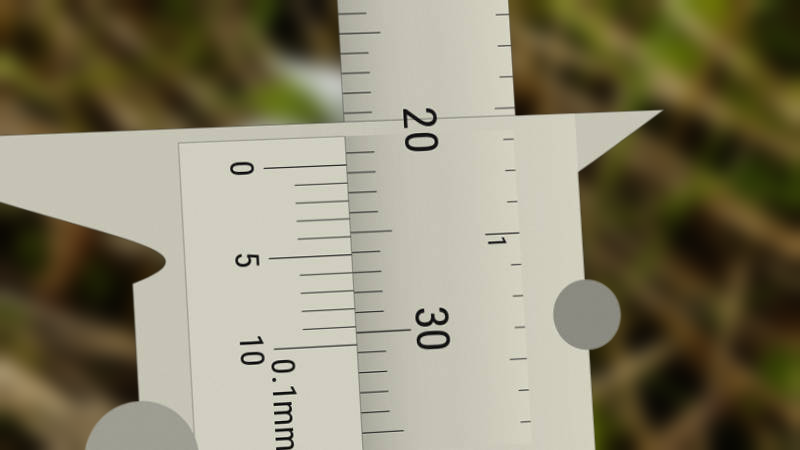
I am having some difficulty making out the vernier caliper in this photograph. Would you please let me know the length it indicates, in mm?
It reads 21.6 mm
